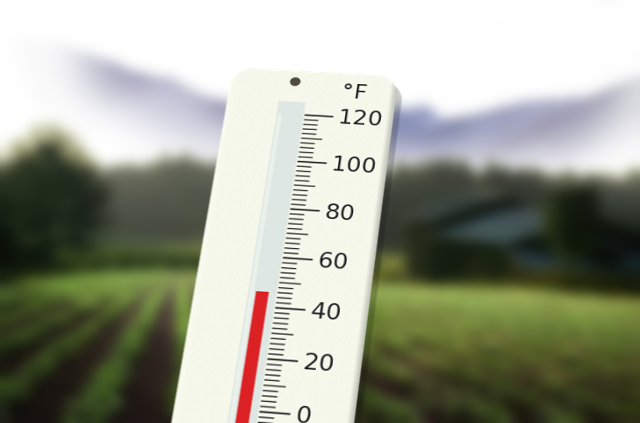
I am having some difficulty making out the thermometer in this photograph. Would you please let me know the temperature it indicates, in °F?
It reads 46 °F
